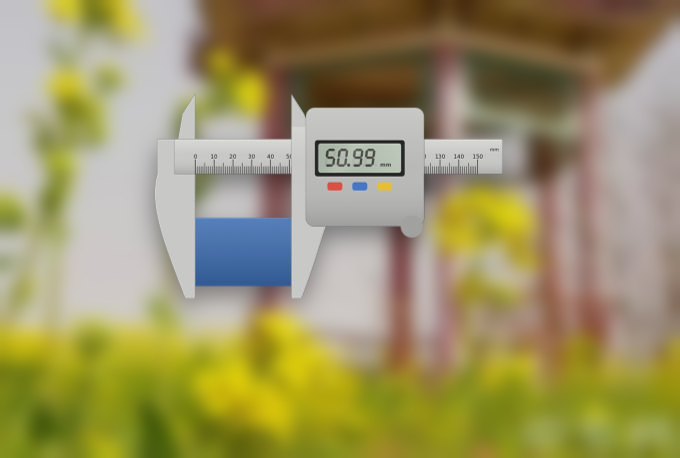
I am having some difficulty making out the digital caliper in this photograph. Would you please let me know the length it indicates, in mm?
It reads 50.99 mm
